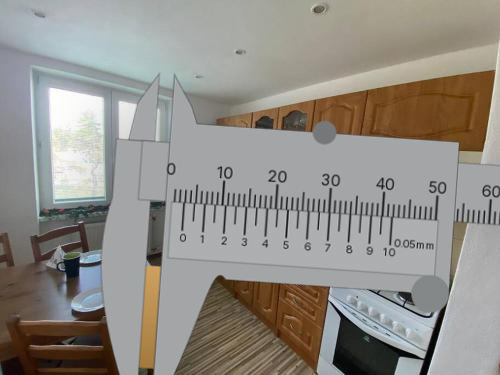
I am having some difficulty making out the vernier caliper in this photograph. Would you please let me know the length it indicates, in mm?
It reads 2.8 mm
